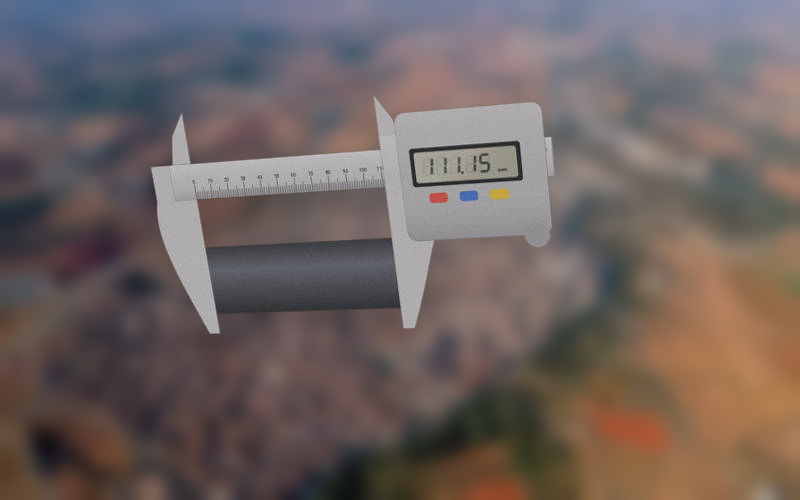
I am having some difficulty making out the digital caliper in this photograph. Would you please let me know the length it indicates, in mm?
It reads 111.15 mm
